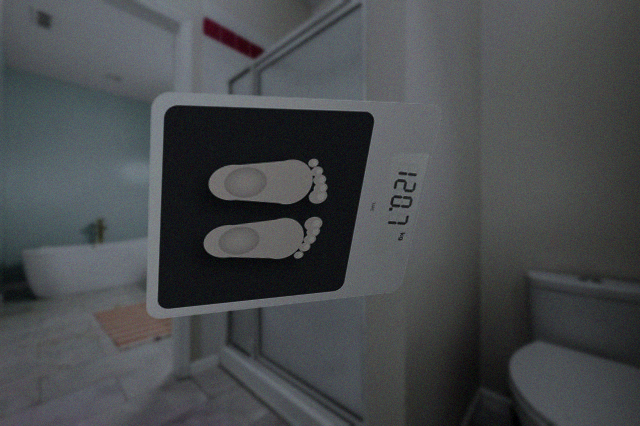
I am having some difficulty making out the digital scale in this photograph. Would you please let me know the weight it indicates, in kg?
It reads 120.7 kg
